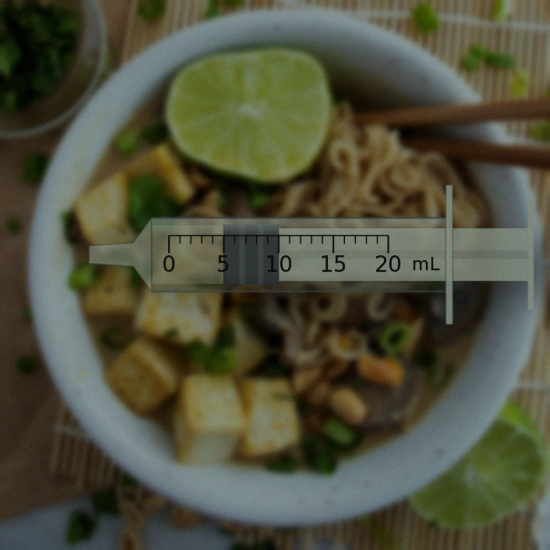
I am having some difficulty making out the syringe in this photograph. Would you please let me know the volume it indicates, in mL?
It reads 5 mL
